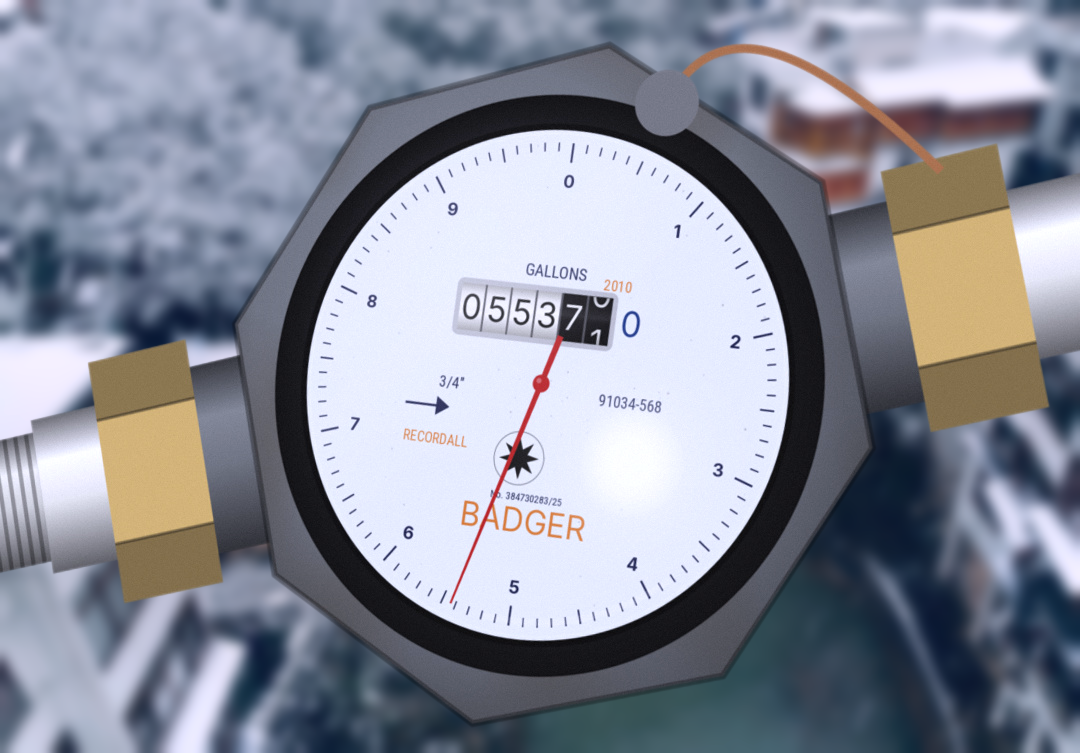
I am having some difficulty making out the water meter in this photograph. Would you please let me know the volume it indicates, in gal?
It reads 553705.4 gal
